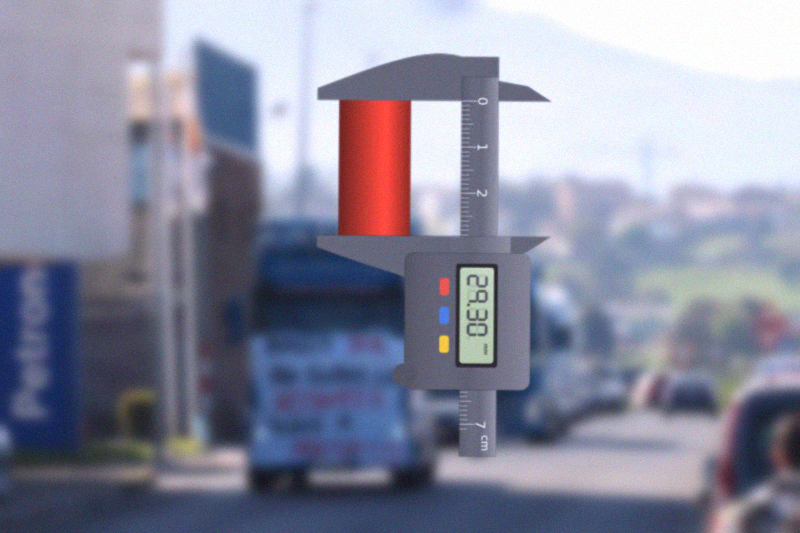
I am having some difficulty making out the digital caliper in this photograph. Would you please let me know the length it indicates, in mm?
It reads 29.30 mm
